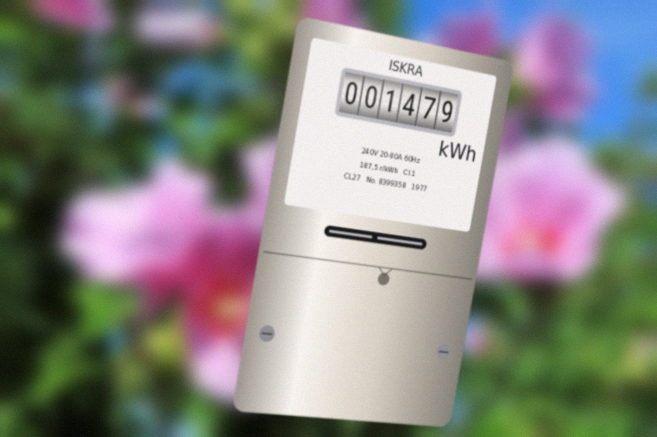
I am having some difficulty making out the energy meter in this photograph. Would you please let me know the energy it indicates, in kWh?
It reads 1479 kWh
